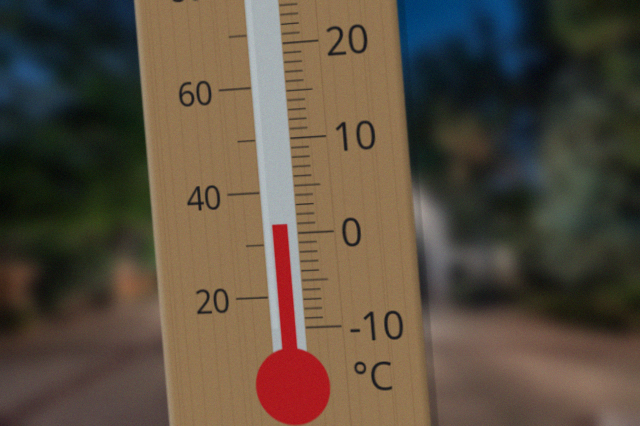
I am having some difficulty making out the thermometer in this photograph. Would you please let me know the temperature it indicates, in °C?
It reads 1 °C
